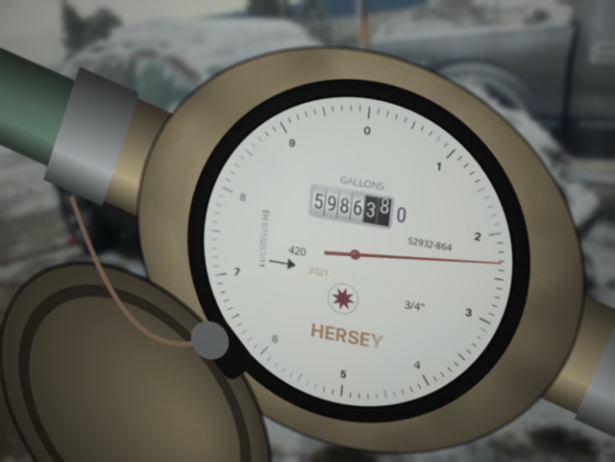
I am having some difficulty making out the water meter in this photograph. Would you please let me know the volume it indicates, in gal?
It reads 5986382.3 gal
